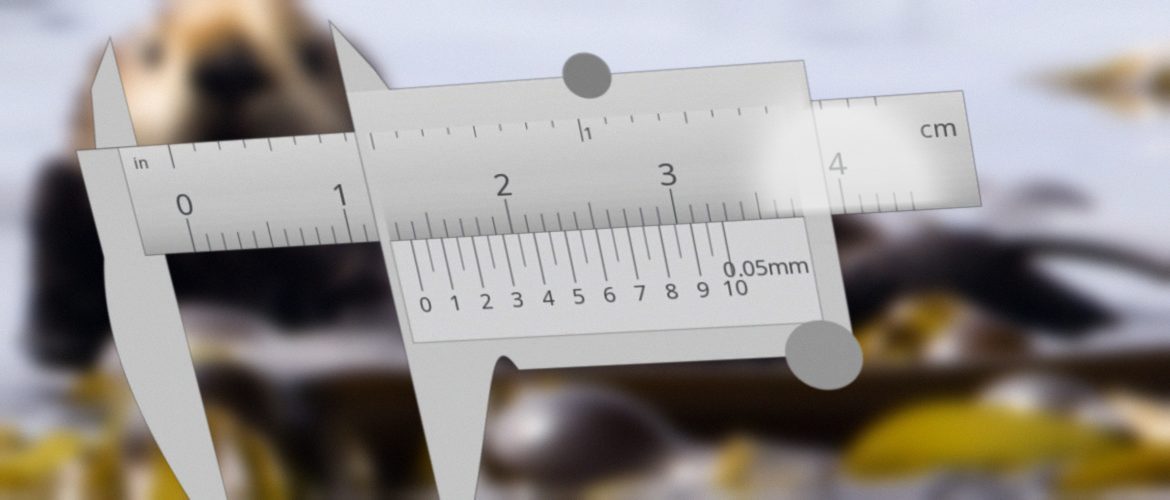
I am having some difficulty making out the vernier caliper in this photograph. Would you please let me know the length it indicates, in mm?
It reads 13.7 mm
